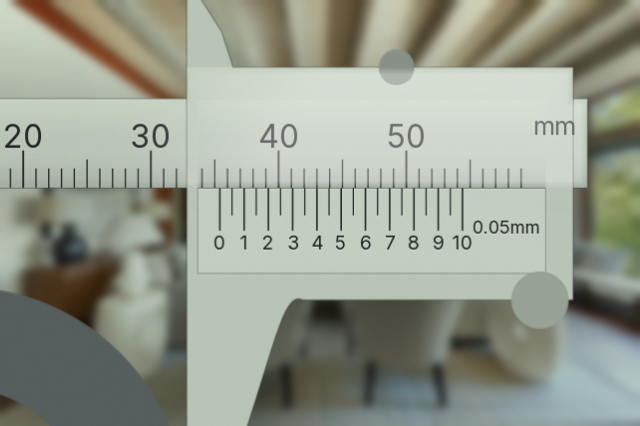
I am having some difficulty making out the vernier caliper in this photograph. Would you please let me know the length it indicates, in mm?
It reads 35.4 mm
